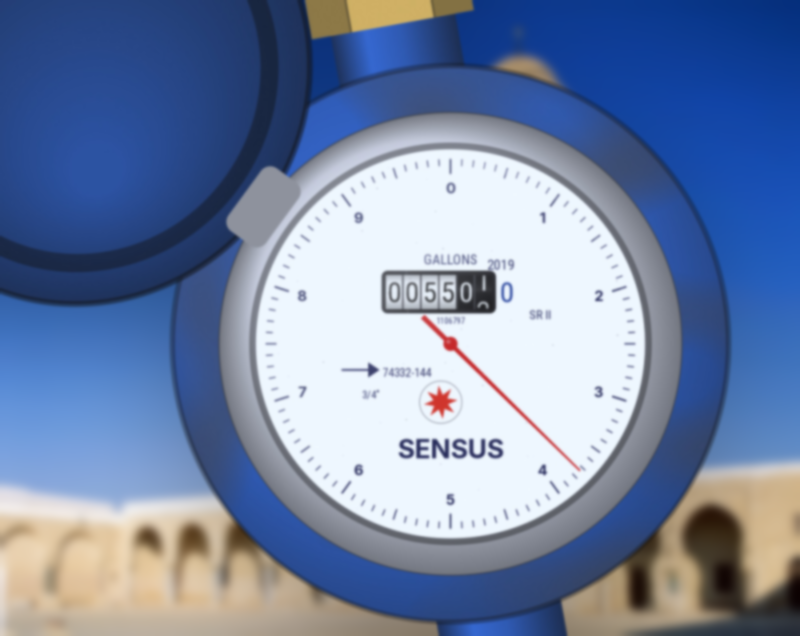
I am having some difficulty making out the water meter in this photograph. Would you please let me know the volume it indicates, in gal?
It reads 55013.7 gal
